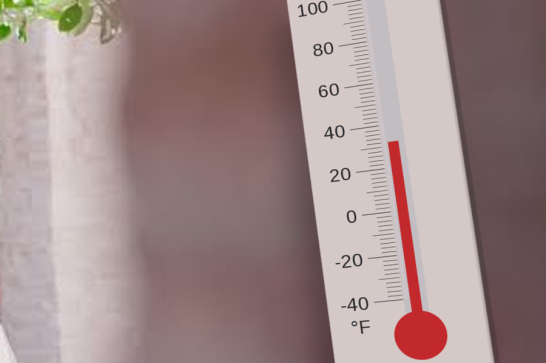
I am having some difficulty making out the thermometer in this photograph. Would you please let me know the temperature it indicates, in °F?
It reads 32 °F
